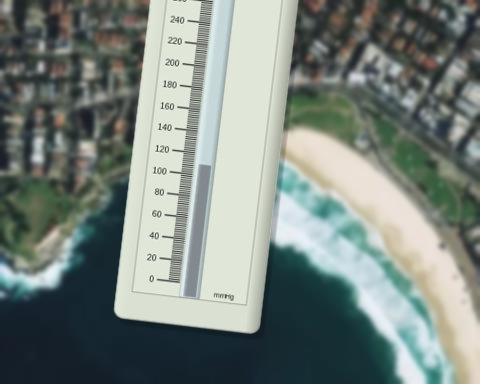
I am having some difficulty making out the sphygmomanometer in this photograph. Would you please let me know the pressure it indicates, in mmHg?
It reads 110 mmHg
